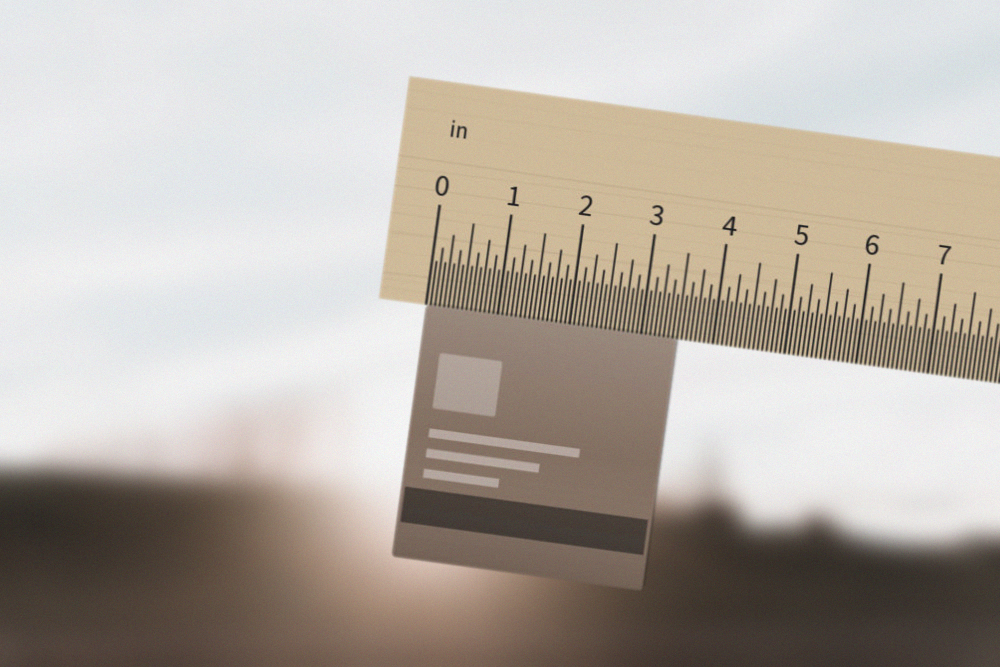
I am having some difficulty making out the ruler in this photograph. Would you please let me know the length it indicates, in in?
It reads 3.5 in
